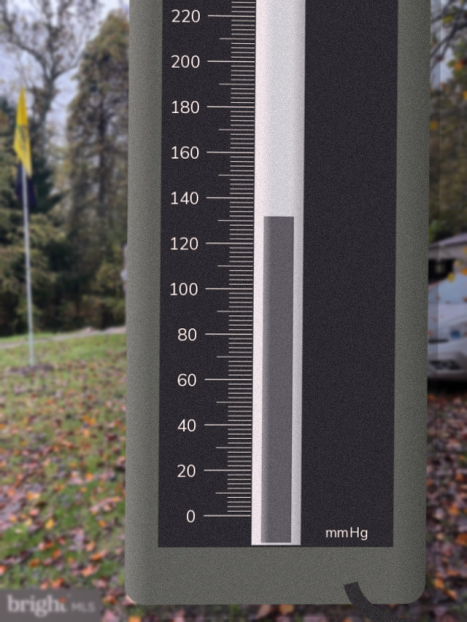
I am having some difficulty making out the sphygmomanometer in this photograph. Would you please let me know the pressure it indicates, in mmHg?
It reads 132 mmHg
